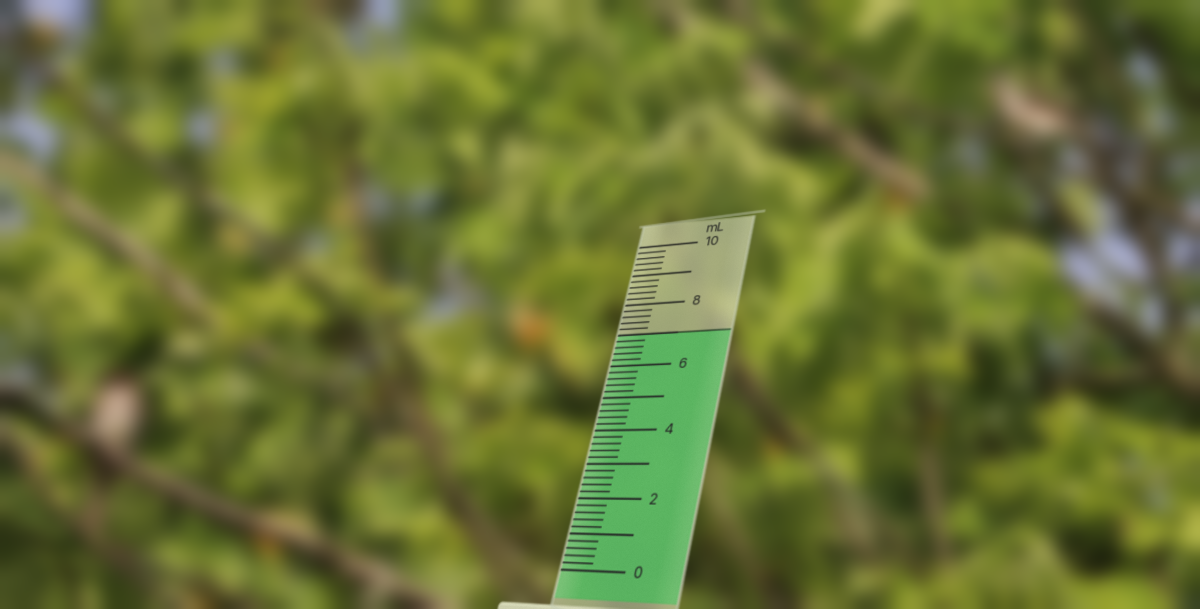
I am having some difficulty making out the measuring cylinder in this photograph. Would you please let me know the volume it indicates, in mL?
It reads 7 mL
